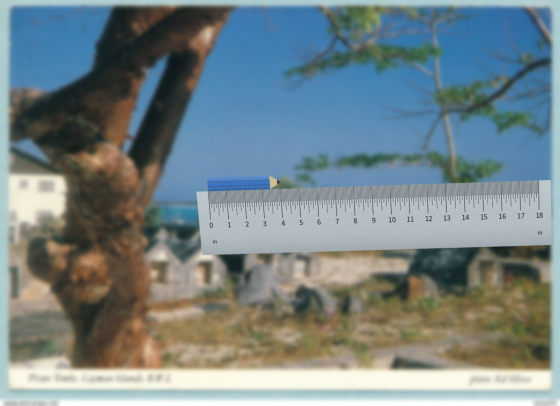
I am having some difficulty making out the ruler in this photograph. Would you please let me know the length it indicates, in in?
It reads 4 in
